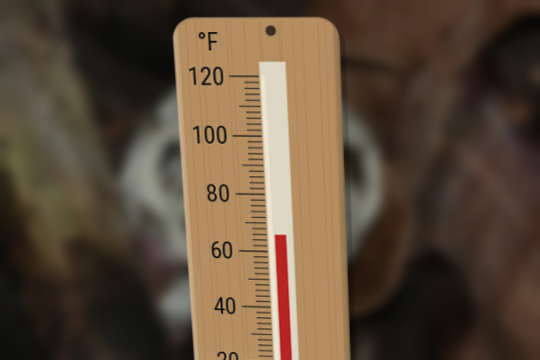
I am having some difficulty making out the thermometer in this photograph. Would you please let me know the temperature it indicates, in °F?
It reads 66 °F
